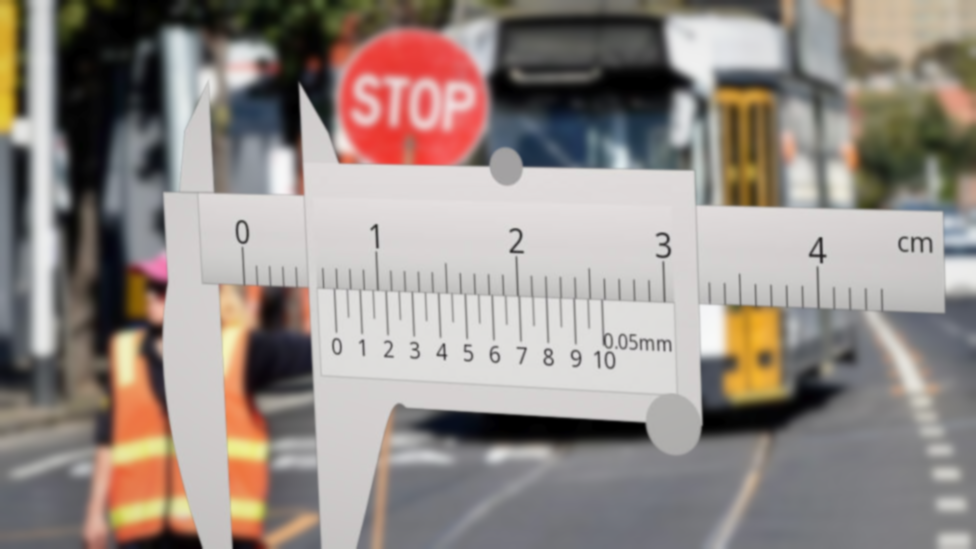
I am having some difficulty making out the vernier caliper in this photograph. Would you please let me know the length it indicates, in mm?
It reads 6.8 mm
